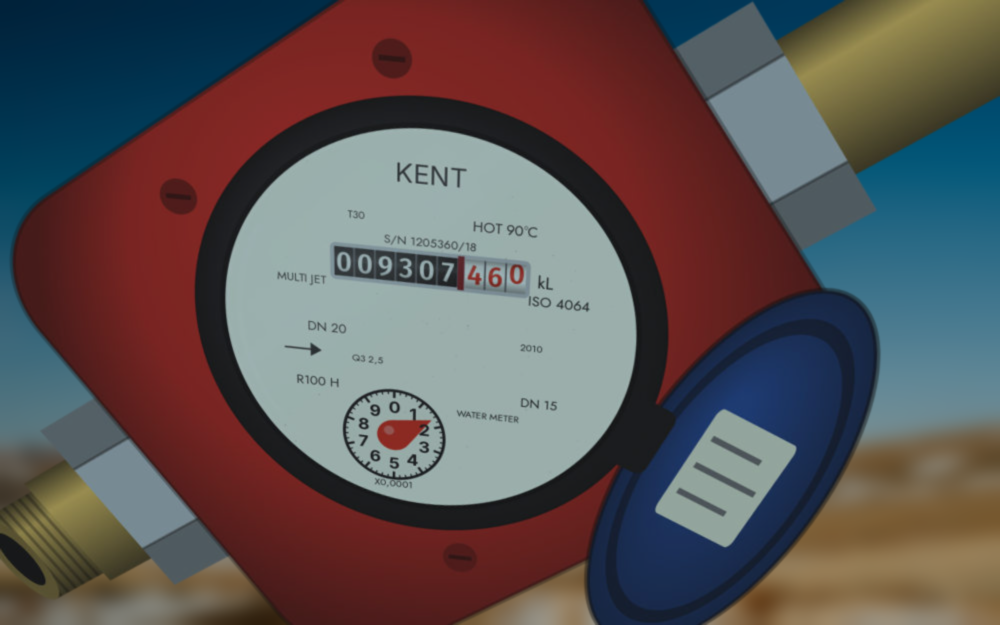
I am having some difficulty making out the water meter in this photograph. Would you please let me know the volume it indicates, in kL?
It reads 9307.4601 kL
